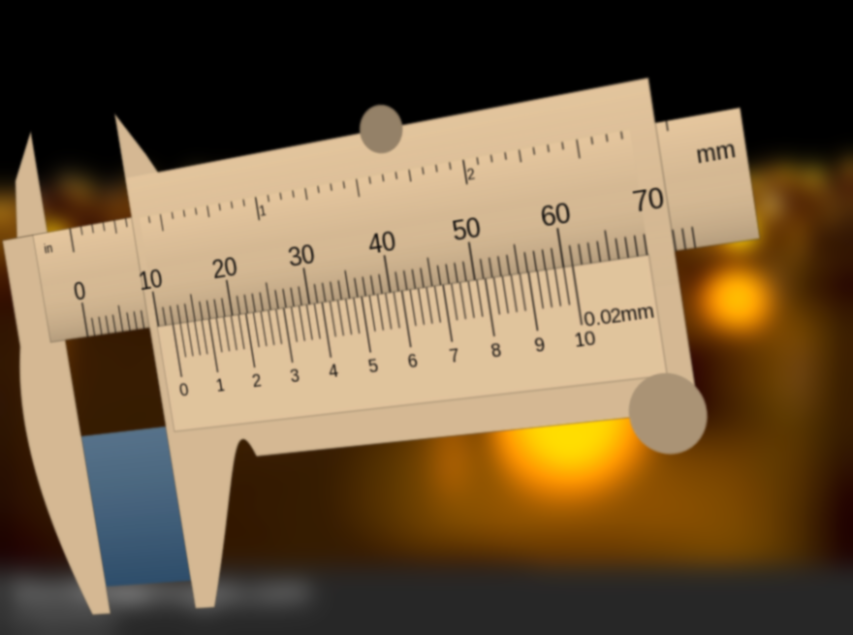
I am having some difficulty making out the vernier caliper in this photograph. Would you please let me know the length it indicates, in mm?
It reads 12.0 mm
